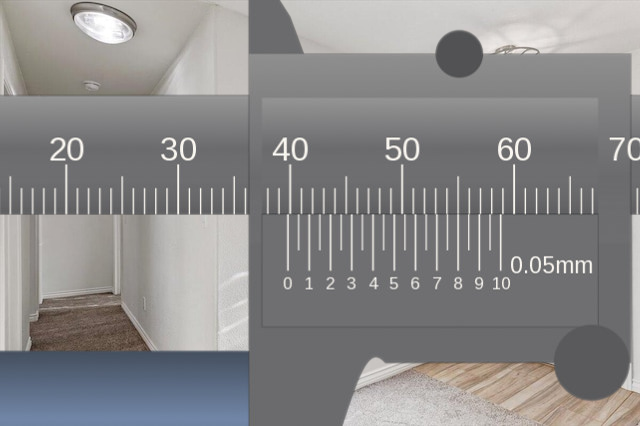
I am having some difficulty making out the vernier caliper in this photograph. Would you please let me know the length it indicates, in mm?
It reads 39.8 mm
